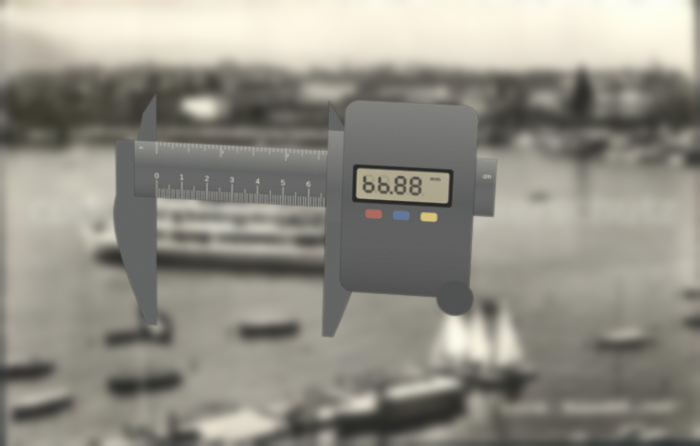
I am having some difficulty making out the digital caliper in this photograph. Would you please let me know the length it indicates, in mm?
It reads 66.88 mm
